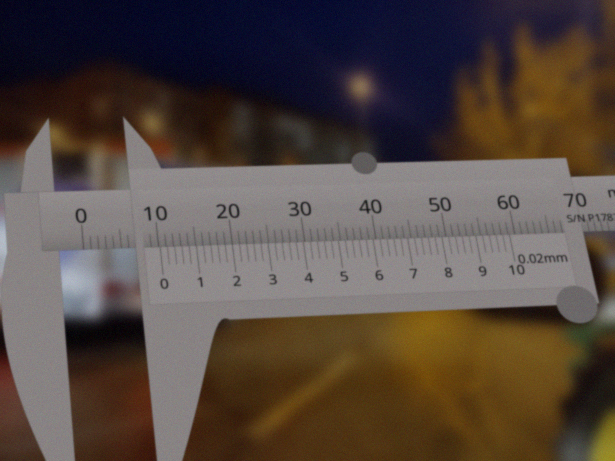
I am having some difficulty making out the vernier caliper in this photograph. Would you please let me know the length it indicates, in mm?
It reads 10.2 mm
